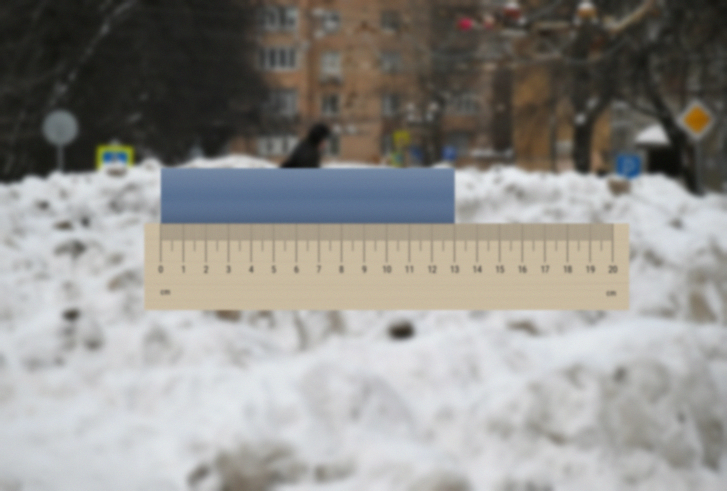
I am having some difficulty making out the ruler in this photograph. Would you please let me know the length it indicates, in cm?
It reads 13 cm
